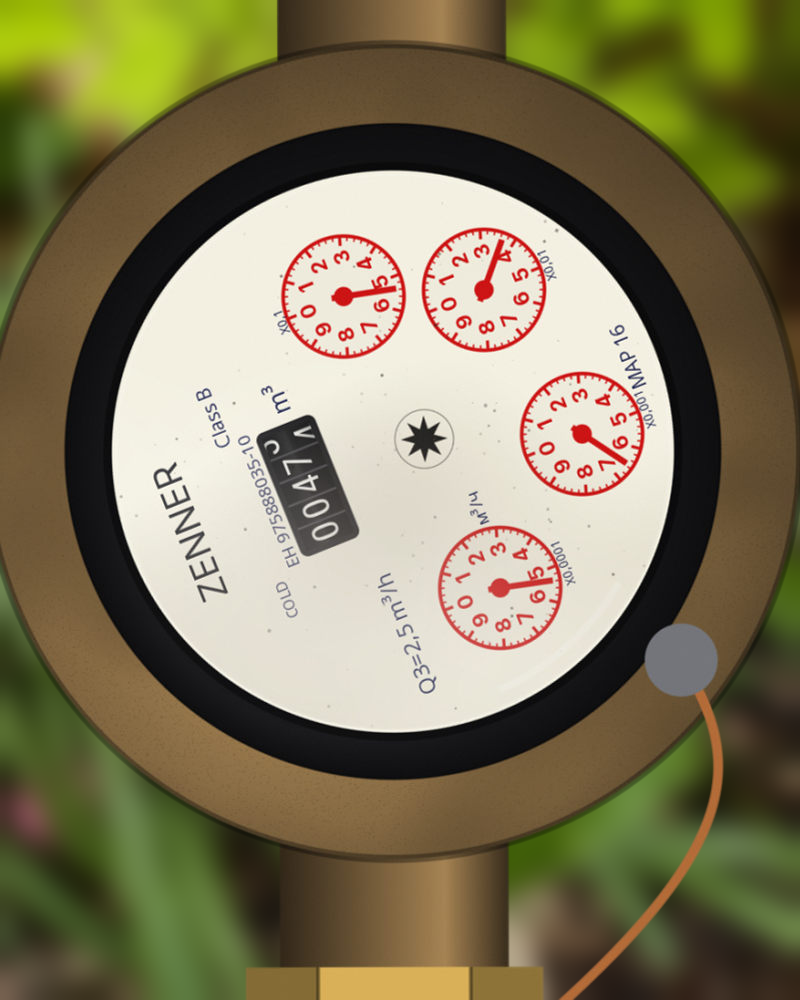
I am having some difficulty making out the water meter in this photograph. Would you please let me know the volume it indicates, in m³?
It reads 473.5365 m³
